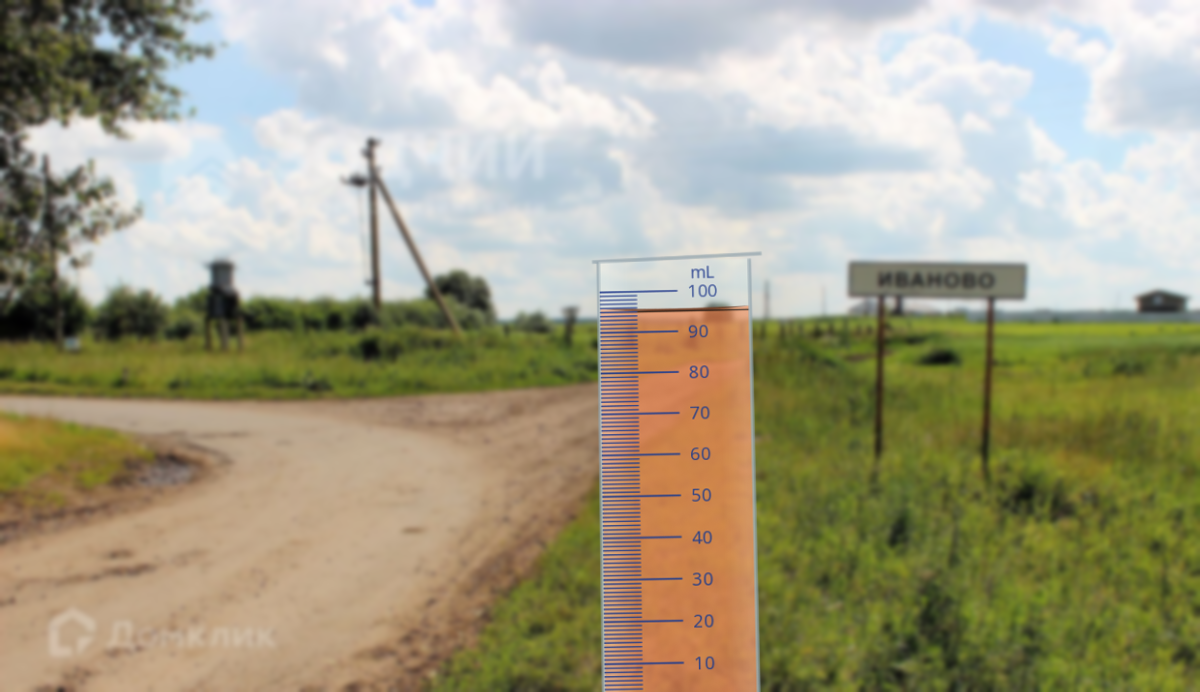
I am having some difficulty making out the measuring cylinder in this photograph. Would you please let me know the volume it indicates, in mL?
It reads 95 mL
